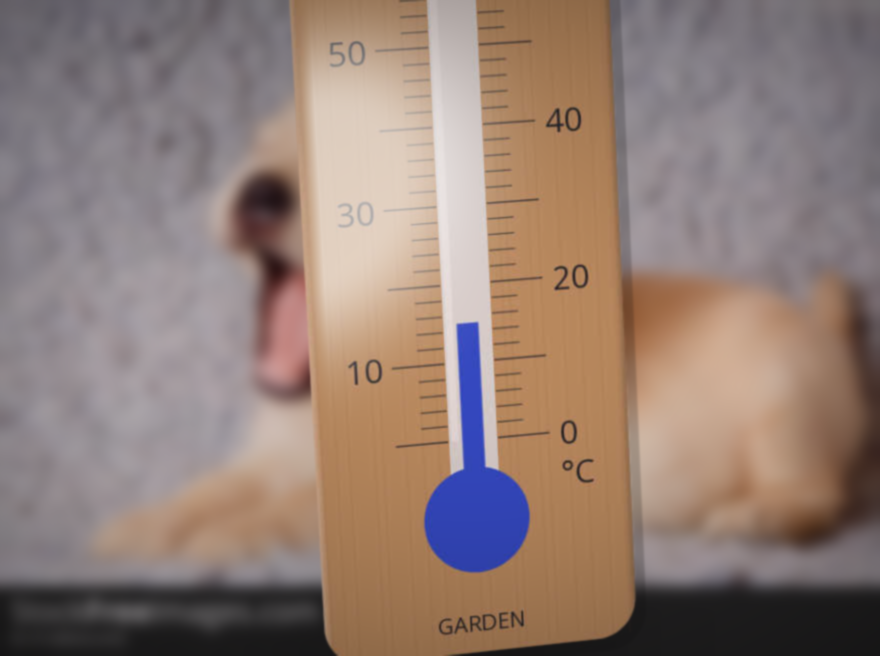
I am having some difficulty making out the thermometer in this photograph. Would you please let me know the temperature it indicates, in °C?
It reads 15 °C
